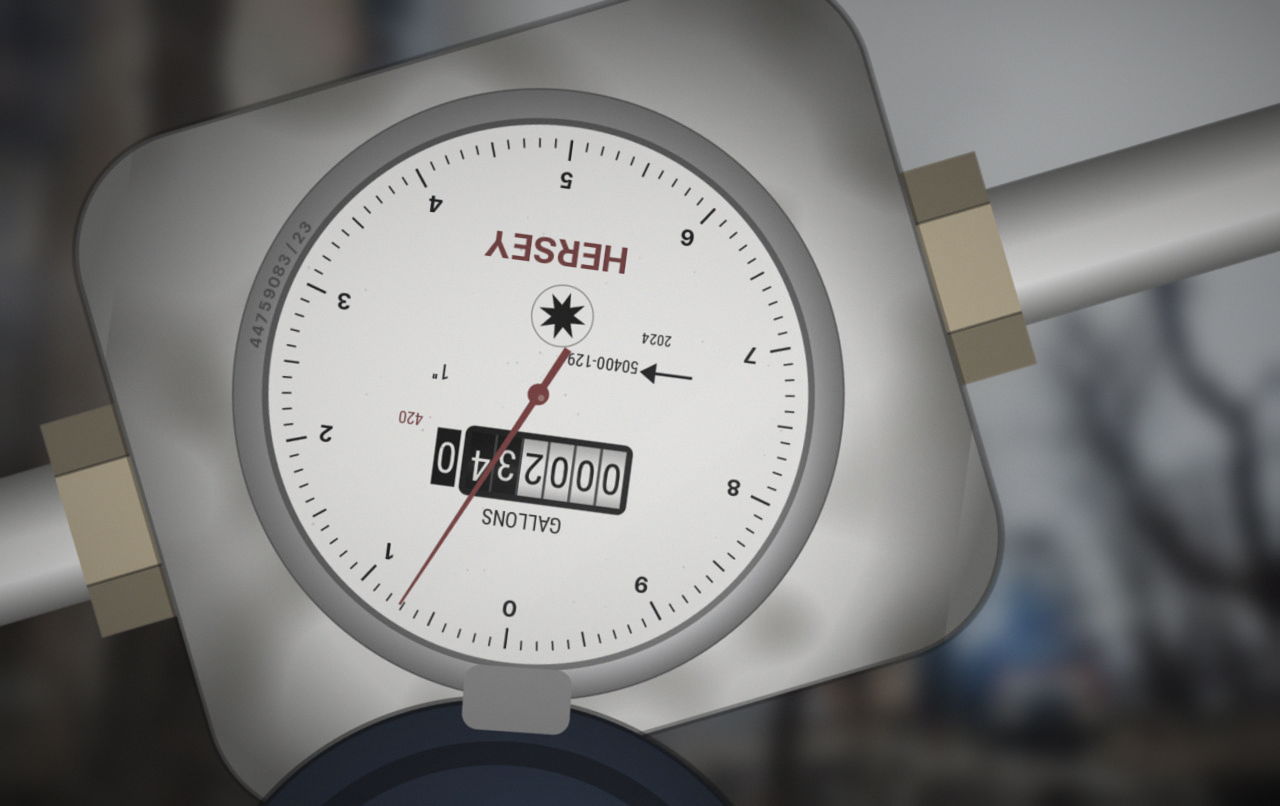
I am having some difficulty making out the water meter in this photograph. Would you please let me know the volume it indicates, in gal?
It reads 2340.7 gal
